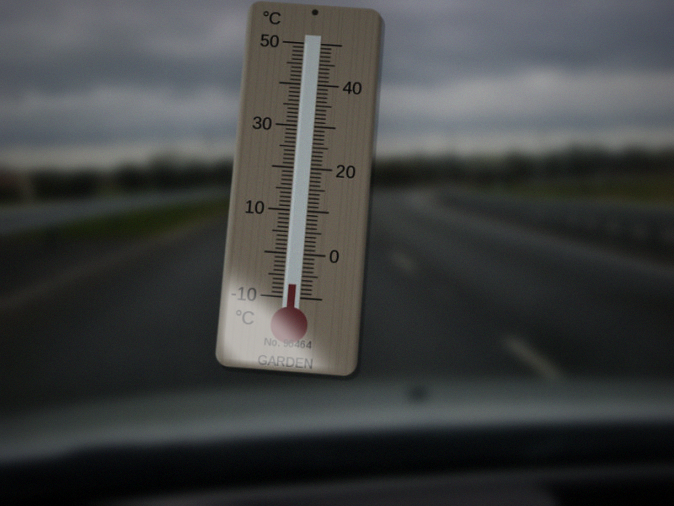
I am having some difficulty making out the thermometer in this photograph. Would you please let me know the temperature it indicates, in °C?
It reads -7 °C
